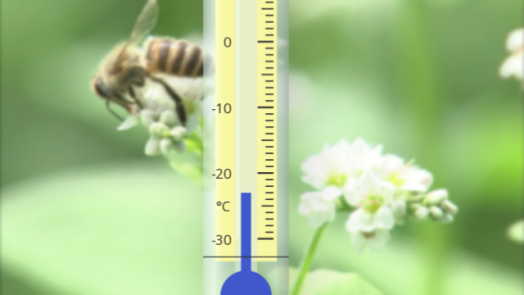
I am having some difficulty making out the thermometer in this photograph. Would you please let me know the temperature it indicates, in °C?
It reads -23 °C
